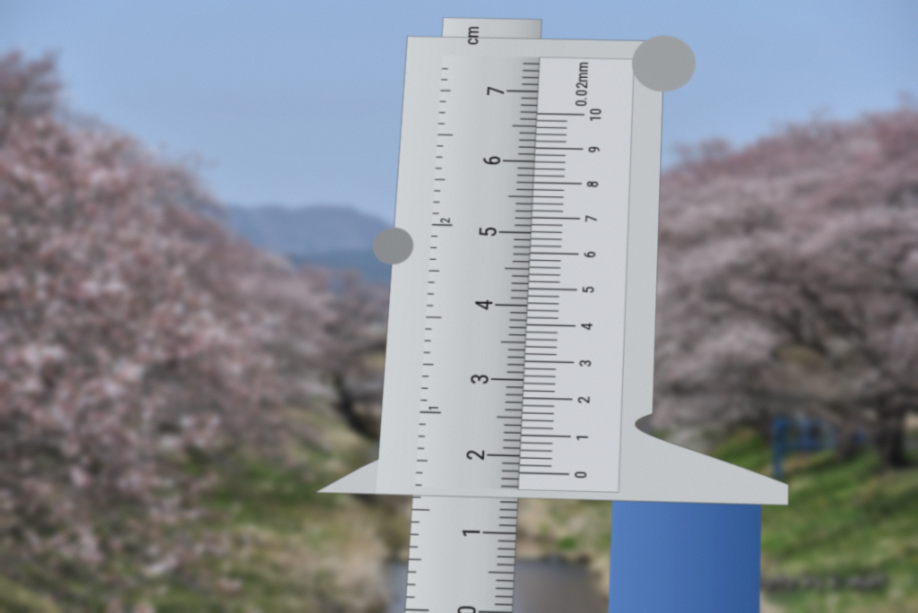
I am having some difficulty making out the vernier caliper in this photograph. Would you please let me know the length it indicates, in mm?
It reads 17.8 mm
